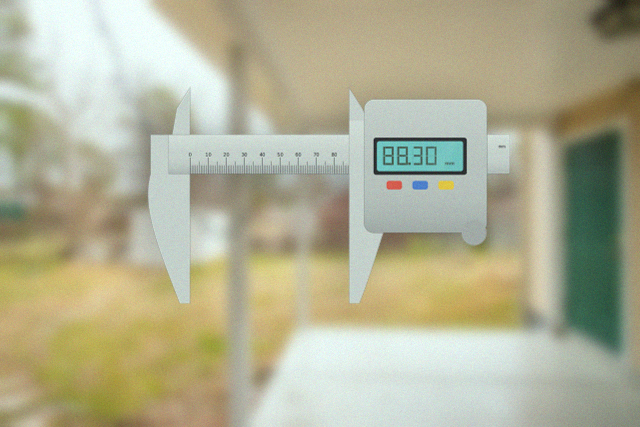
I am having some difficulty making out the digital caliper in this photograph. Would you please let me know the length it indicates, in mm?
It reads 88.30 mm
